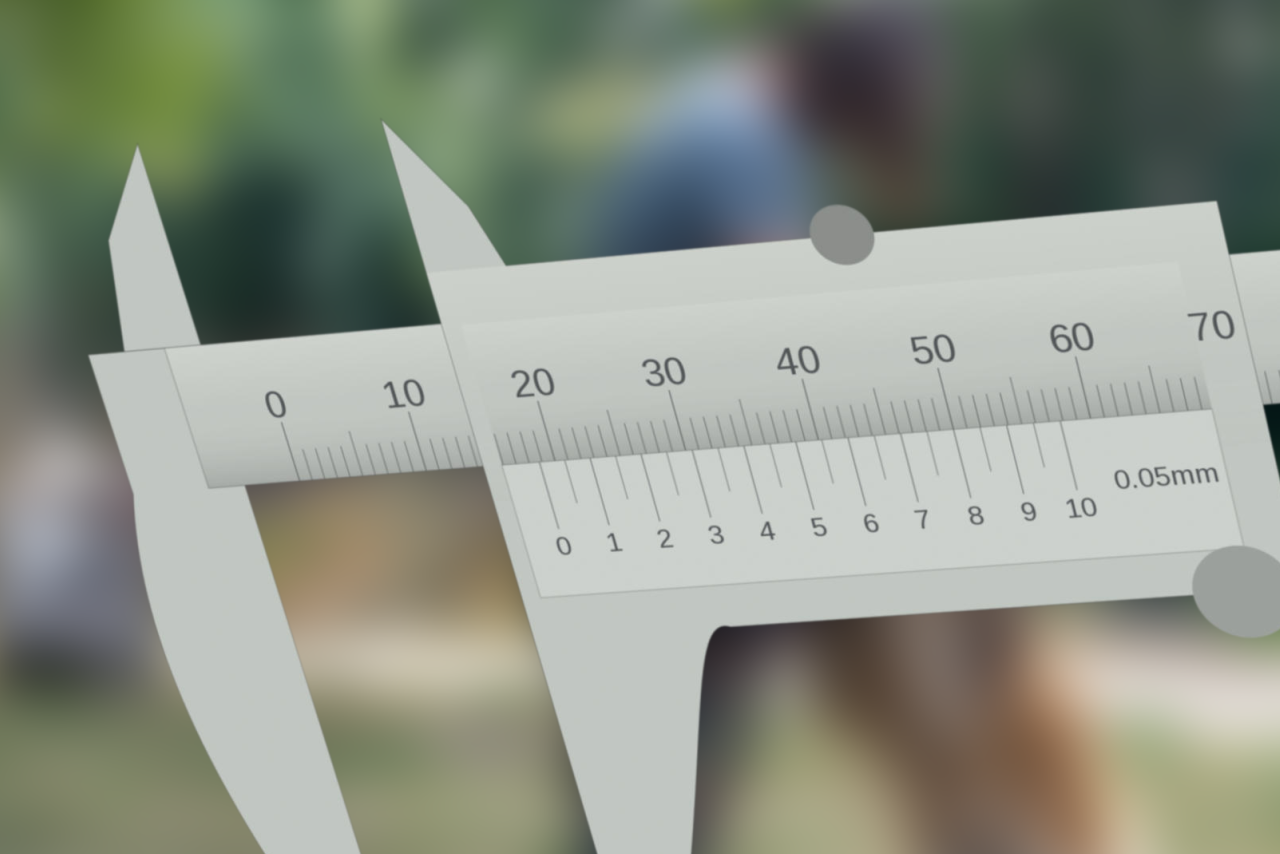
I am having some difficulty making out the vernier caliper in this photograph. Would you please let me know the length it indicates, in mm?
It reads 18.8 mm
